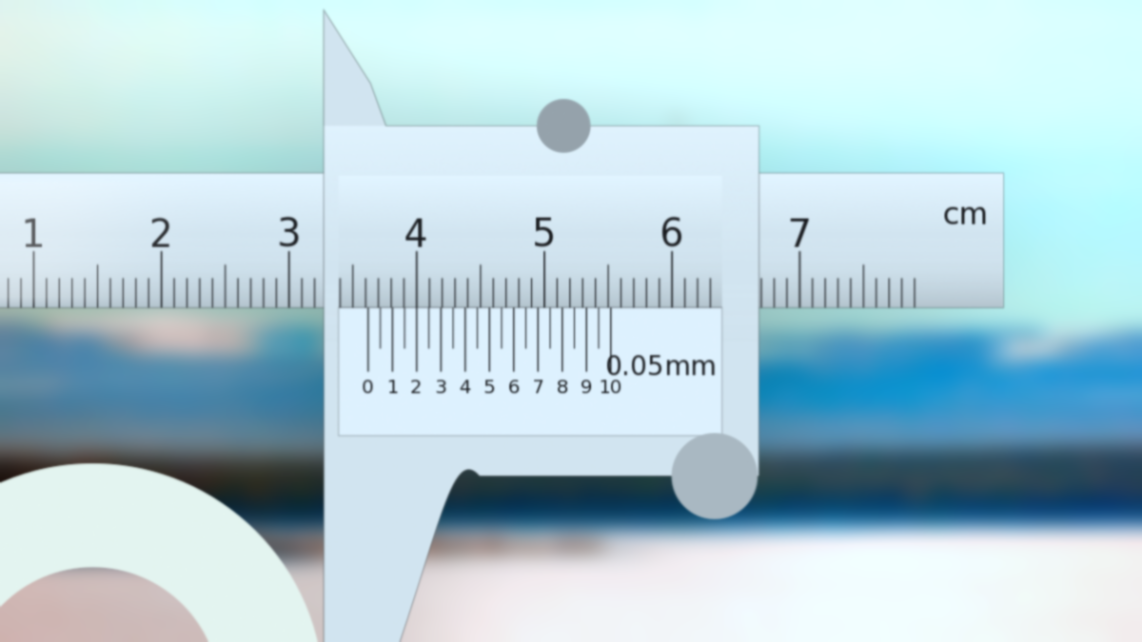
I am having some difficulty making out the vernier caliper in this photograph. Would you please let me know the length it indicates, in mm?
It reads 36.2 mm
